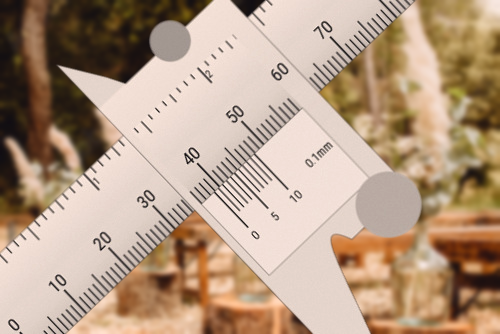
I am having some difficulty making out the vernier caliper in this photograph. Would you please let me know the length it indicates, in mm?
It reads 38.8 mm
